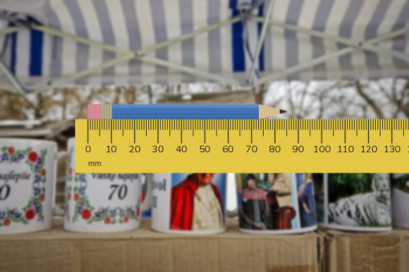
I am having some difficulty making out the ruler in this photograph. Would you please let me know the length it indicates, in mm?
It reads 85 mm
